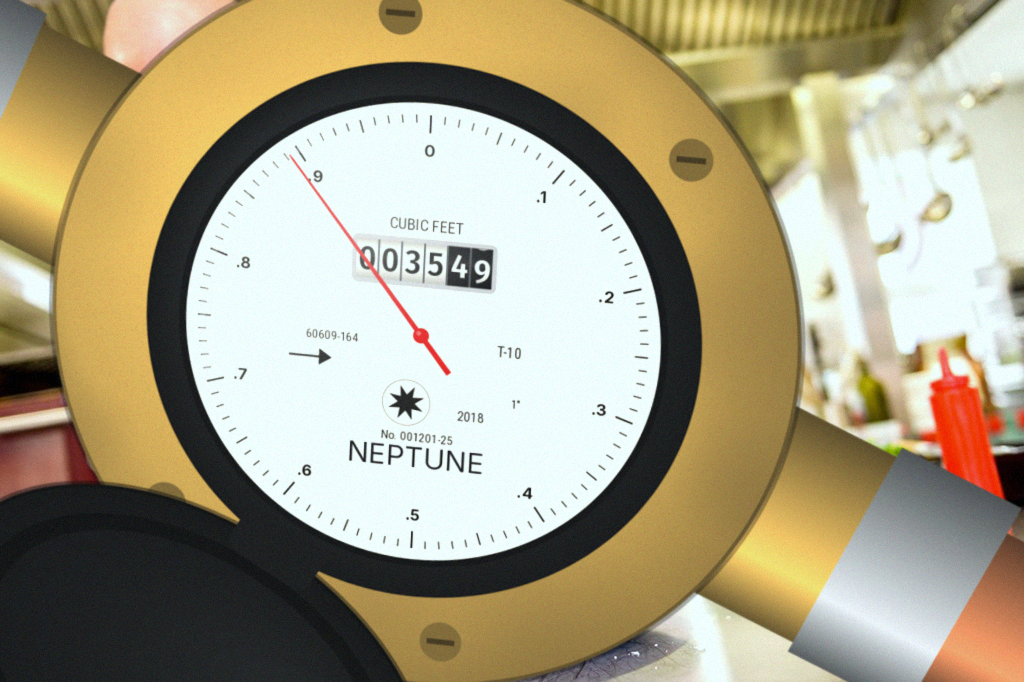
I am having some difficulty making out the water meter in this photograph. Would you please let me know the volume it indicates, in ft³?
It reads 3548.89 ft³
